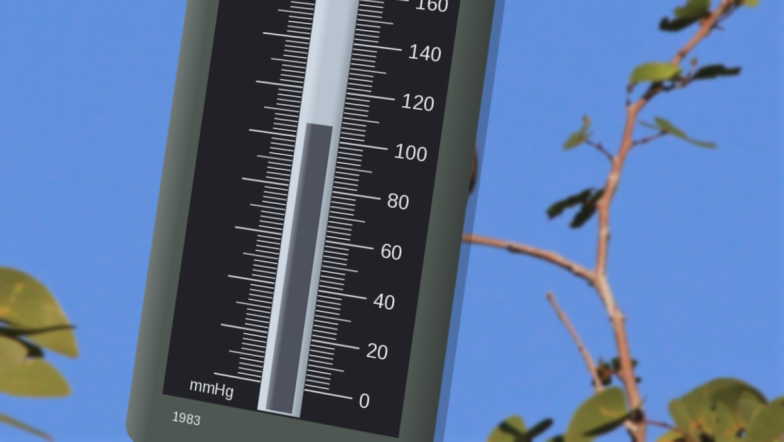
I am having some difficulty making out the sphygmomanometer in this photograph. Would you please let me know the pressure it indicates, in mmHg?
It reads 106 mmHg
